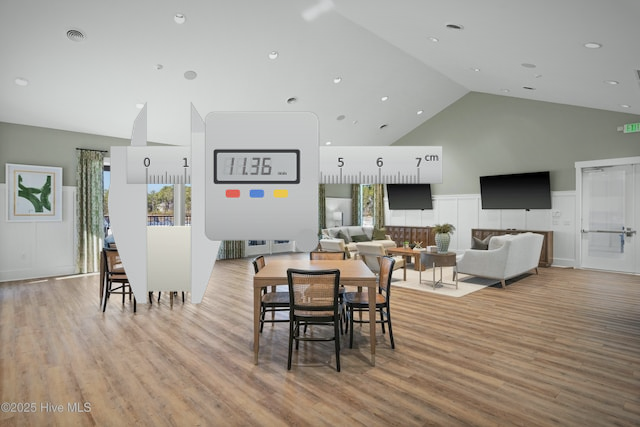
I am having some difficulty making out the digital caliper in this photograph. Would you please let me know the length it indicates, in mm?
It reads 11.36 mm
